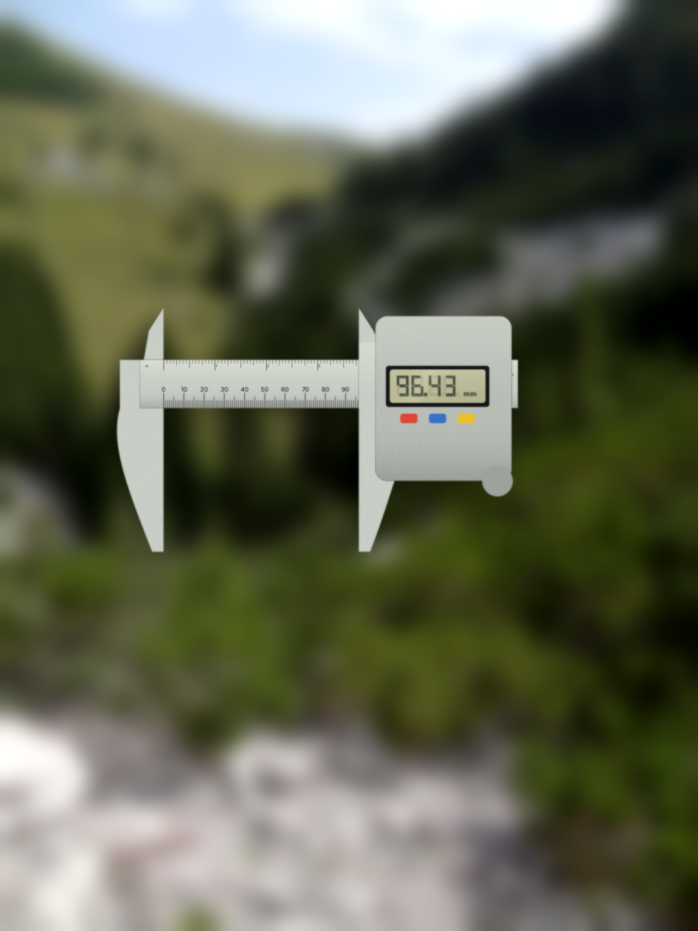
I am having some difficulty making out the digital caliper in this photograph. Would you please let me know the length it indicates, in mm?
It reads 96.43 mm
